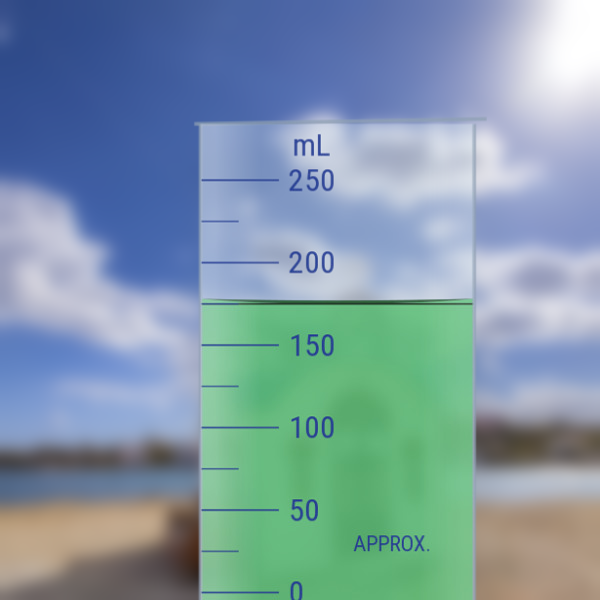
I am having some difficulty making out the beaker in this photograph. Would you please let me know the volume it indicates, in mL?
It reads 175 mL
